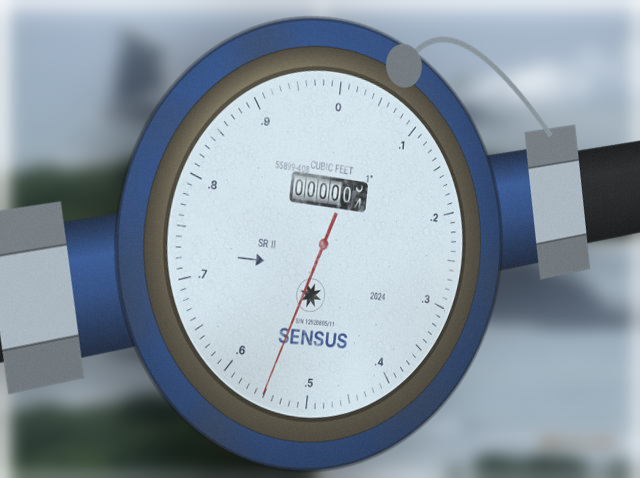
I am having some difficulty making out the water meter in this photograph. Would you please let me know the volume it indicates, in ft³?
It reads 3.55 ft³
